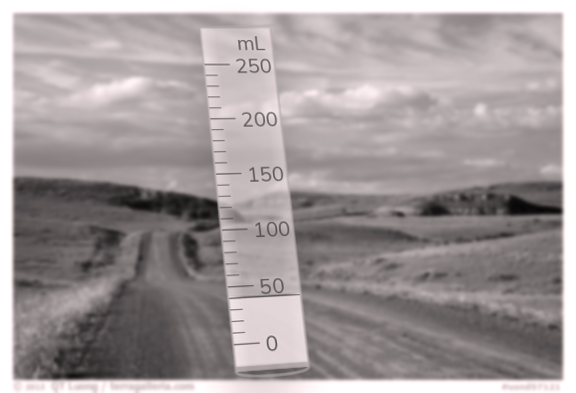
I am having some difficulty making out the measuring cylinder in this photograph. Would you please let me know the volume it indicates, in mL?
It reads 40 mL
